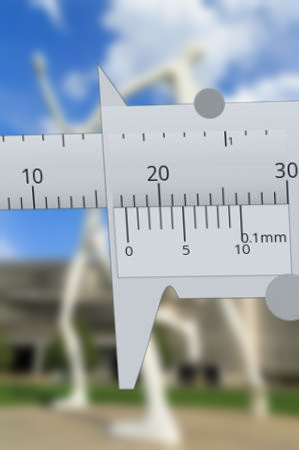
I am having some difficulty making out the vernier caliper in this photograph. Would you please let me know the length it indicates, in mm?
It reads 17.3 mm
